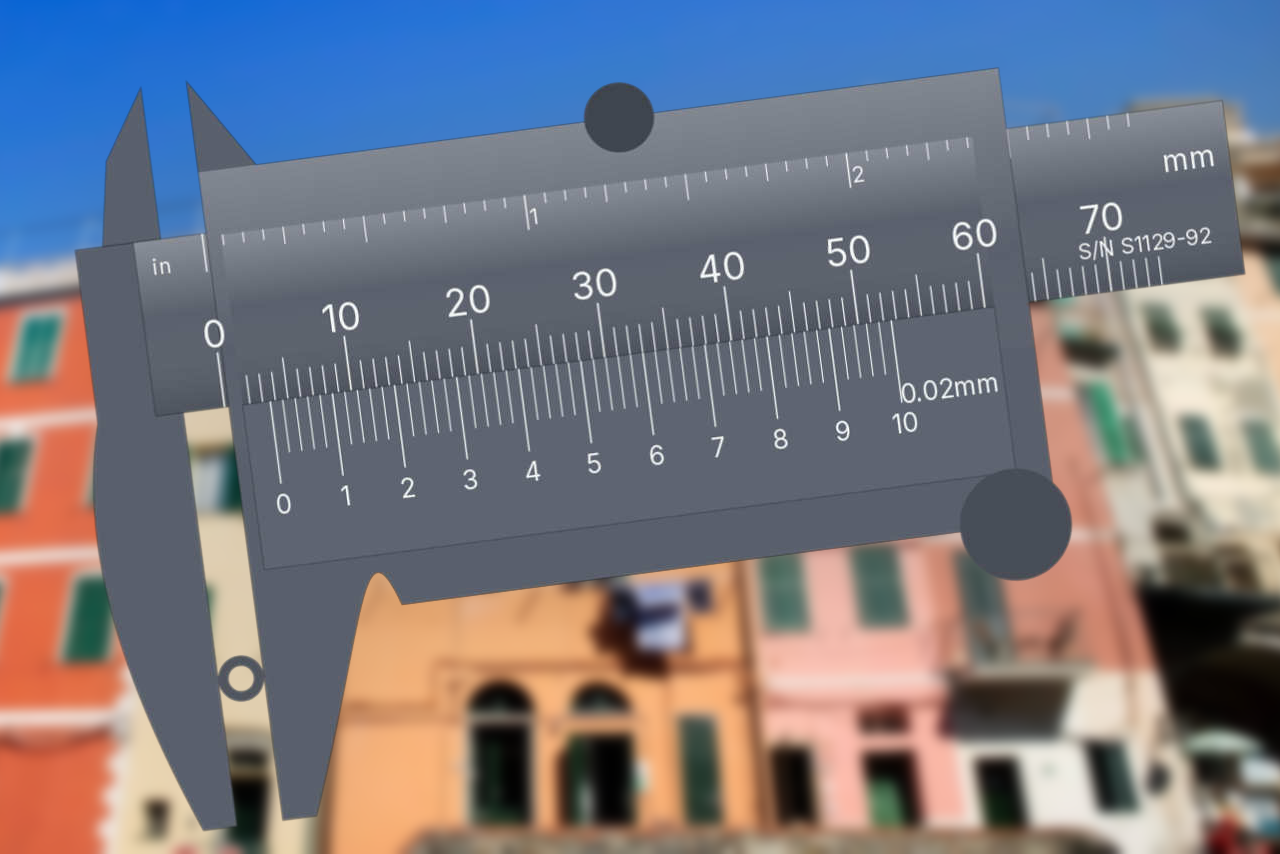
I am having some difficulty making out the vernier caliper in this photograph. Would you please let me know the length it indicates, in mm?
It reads 3.6 mm
